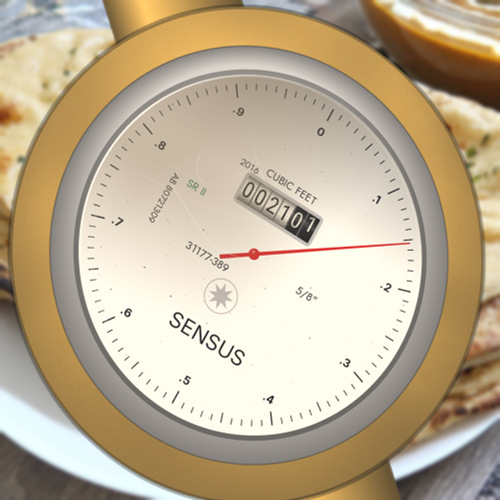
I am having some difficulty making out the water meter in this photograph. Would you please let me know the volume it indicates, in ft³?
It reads 2101.15 ft³
